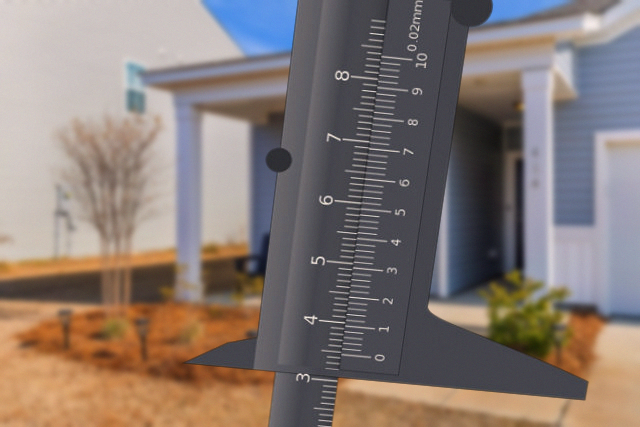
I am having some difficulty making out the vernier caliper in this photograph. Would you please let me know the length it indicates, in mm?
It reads 34.6 mm
